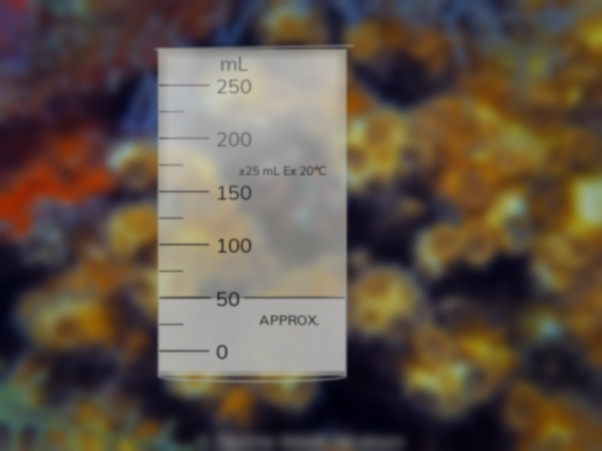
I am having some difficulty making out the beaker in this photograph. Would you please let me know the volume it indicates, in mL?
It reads 50 mL
